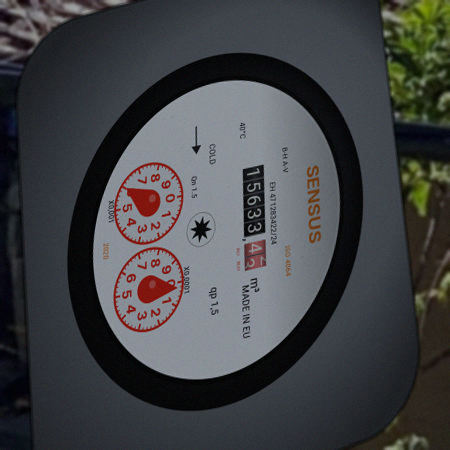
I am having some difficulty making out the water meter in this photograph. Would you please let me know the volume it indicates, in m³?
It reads 15633.4260 m³
